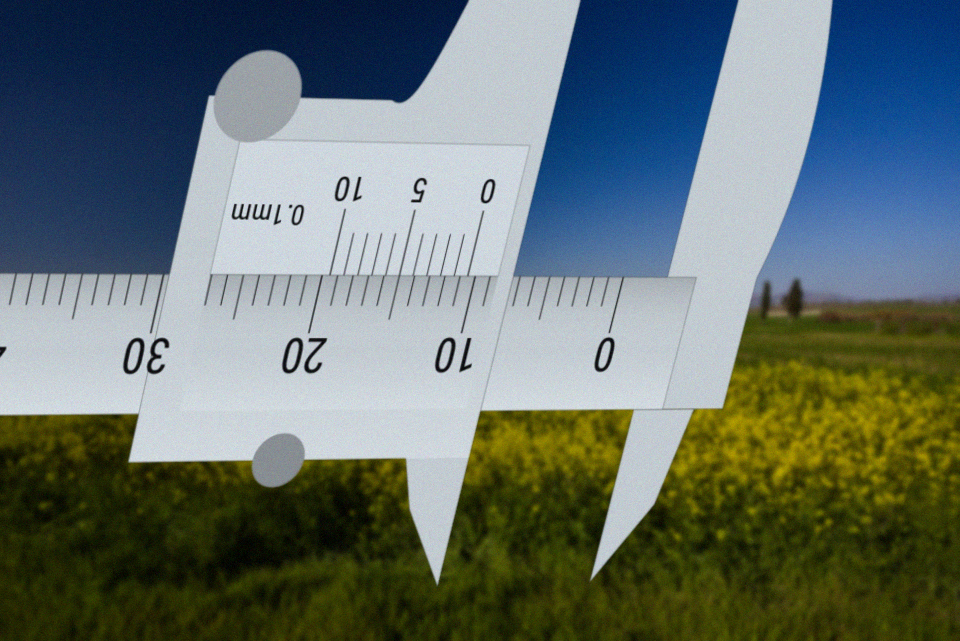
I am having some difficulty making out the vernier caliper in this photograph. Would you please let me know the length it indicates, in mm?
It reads 10.5 mm
